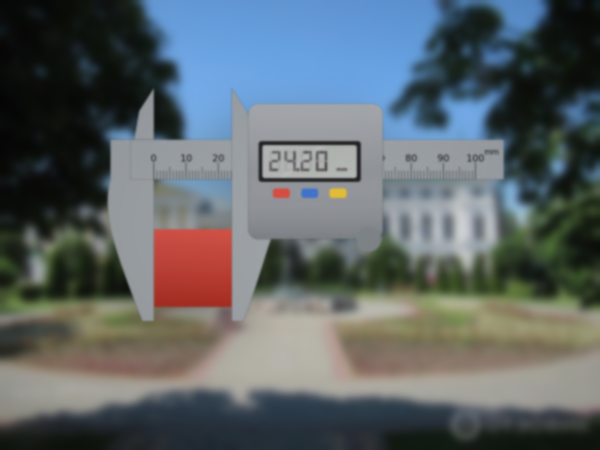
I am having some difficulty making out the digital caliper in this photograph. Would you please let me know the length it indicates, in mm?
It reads 24.20 mm
